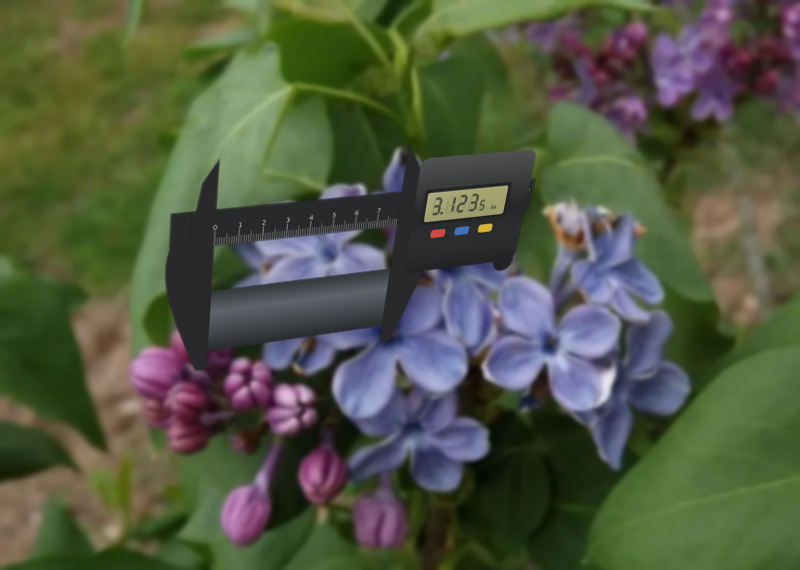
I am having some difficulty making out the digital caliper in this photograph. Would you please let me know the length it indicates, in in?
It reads 3.1235 in
